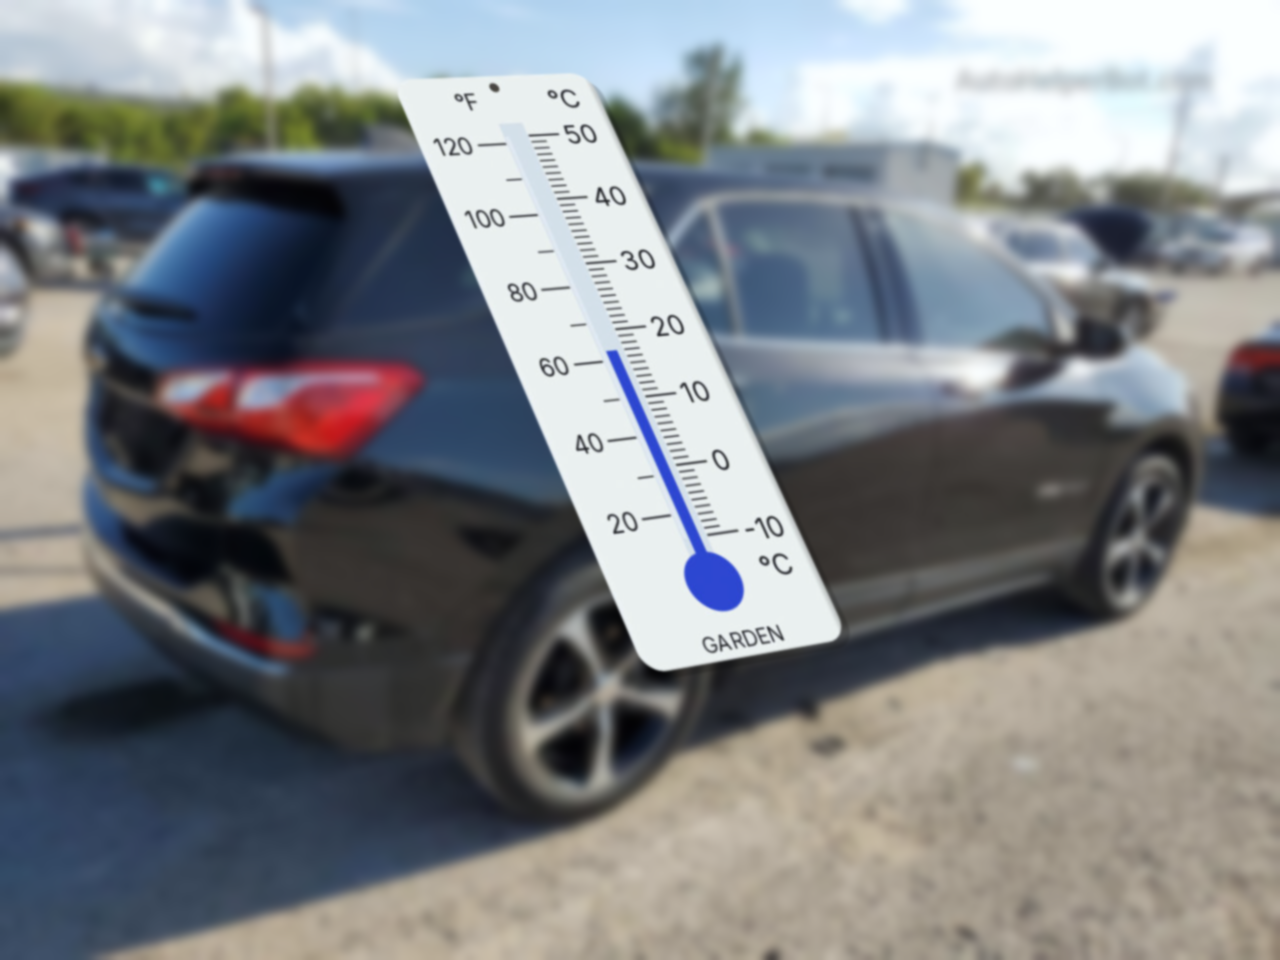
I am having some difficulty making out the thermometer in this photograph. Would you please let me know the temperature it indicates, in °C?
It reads 17 °C
